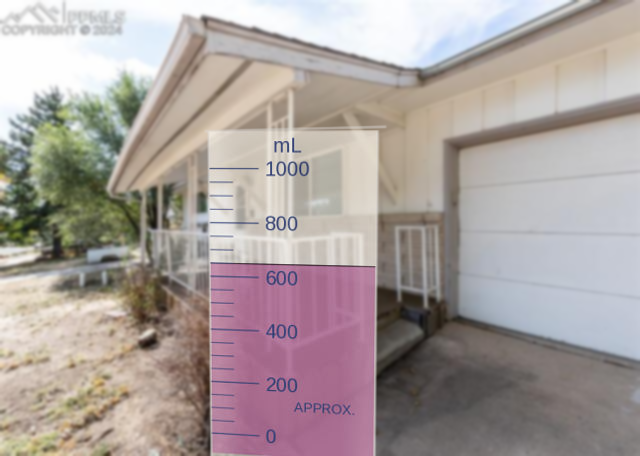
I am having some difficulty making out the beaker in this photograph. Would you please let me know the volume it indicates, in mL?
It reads 650 mL
